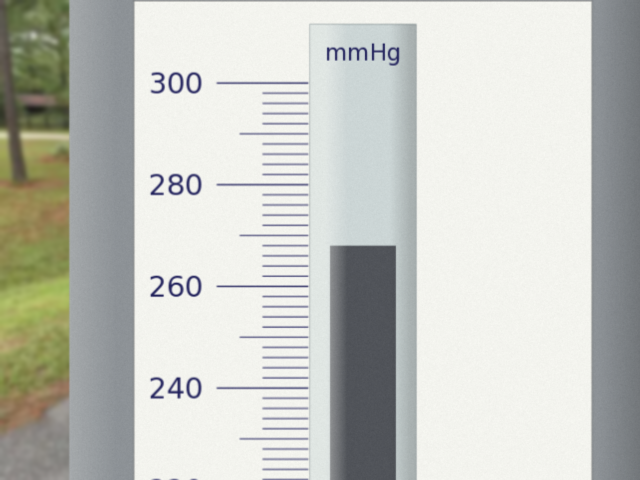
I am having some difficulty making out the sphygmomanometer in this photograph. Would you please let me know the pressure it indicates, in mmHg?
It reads 268 mmHg
